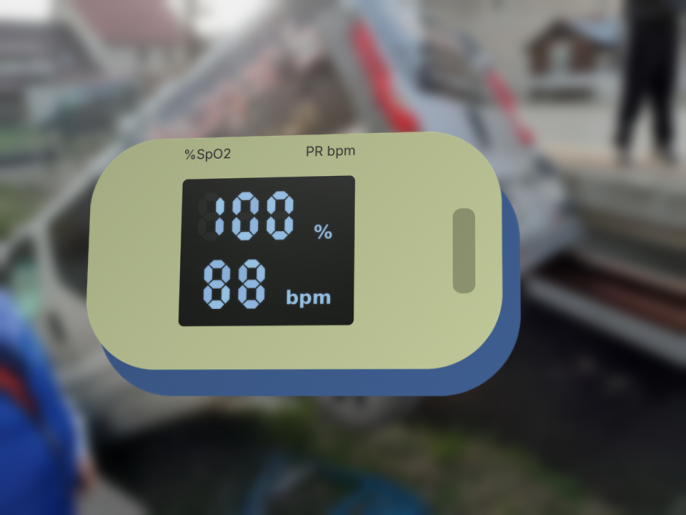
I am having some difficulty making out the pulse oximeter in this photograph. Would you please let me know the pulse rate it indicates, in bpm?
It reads 88 bpm
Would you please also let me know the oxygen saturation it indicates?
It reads 100 %
